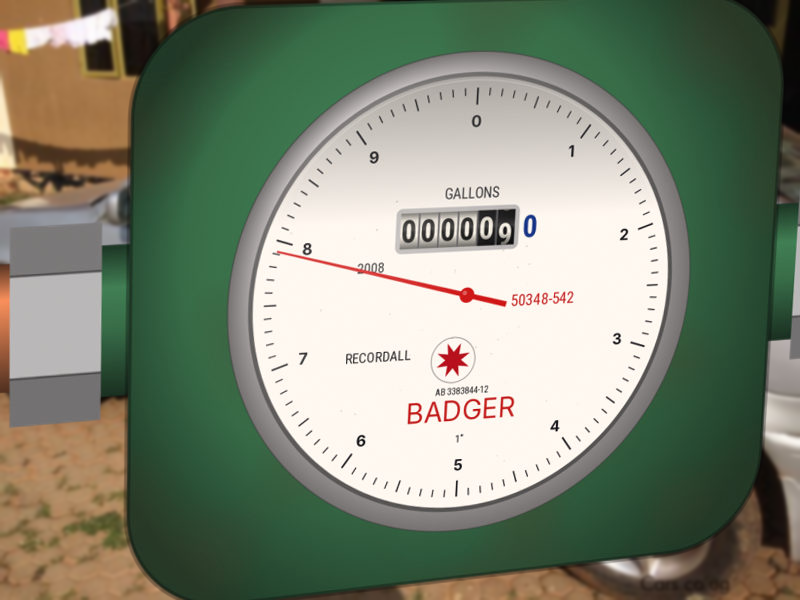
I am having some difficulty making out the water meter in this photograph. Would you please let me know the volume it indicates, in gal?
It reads 87.9 gal
